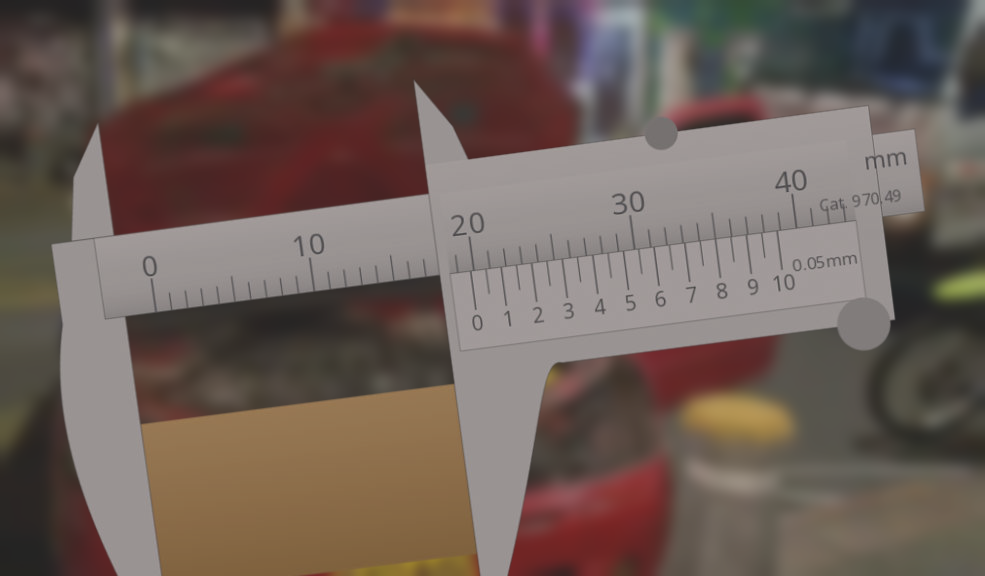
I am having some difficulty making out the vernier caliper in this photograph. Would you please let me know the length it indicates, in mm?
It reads 19.8 mm
